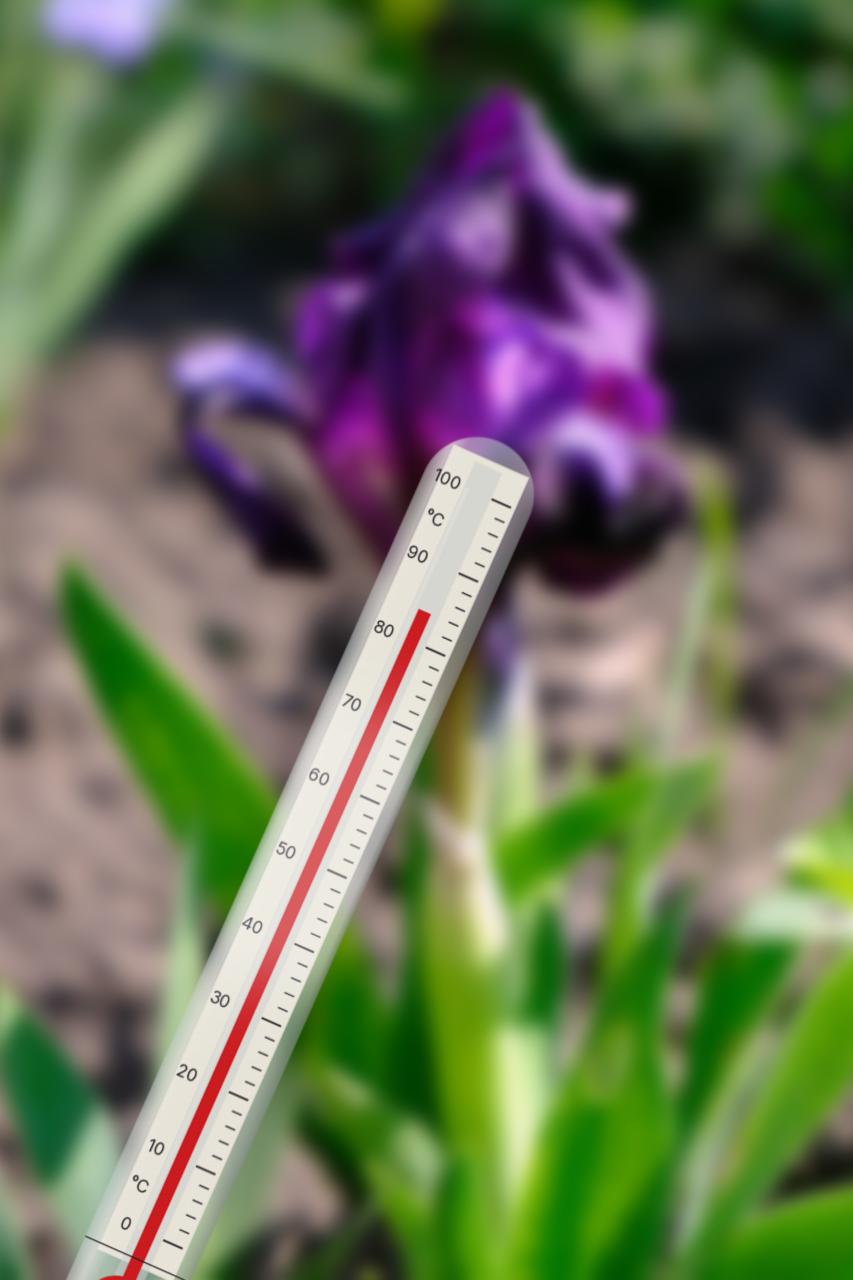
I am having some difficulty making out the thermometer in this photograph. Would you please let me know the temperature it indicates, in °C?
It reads 84 °C
